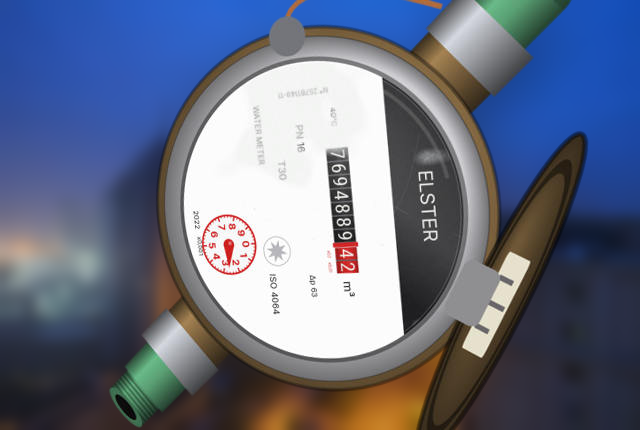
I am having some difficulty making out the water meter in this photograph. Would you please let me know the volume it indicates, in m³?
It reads 7694889.422 m³
